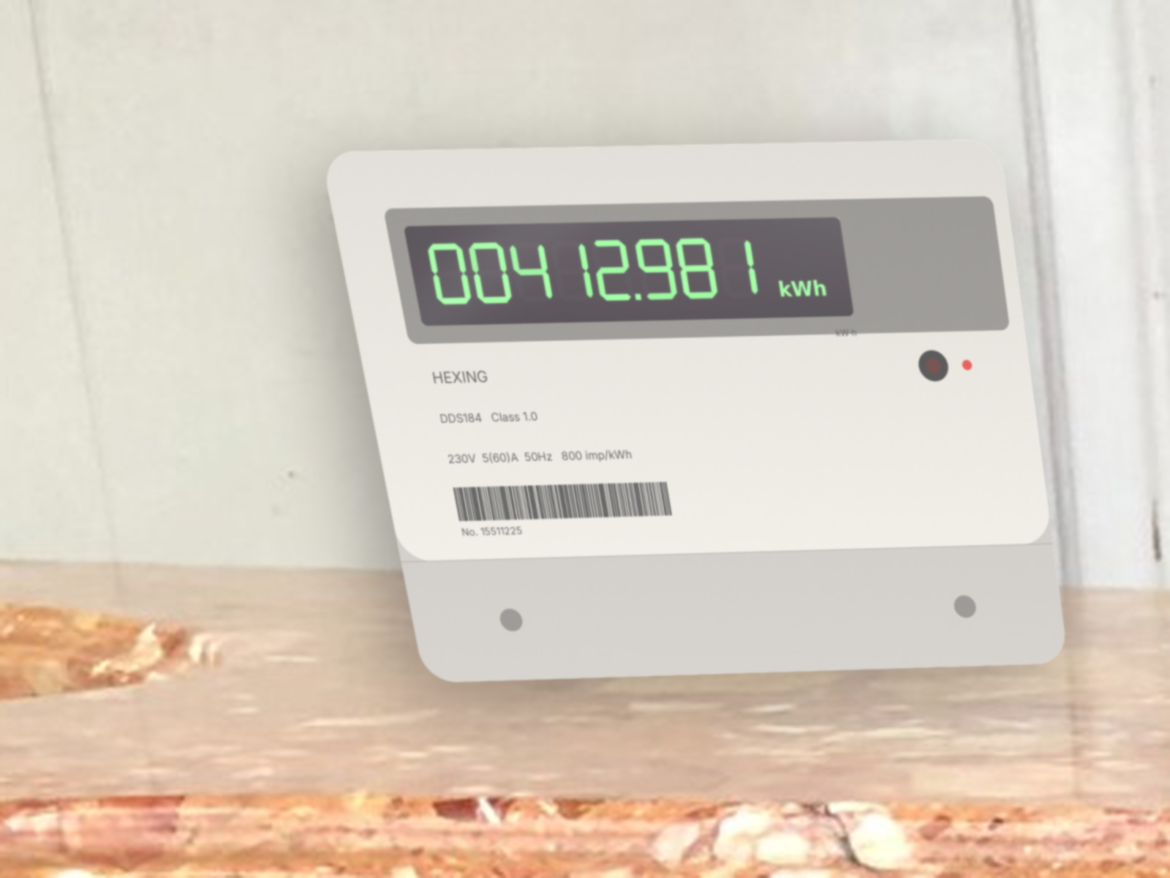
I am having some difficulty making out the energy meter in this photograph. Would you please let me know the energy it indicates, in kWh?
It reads 412.981 kWh
